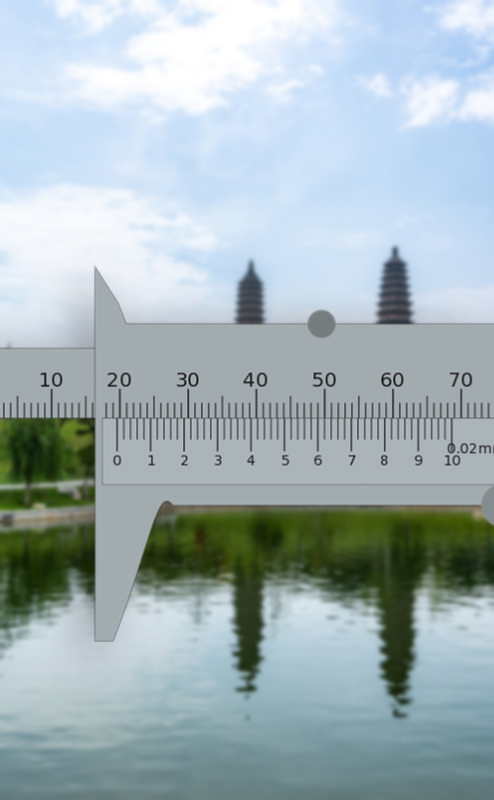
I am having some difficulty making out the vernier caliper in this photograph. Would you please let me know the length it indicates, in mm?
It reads 19.6 mm
